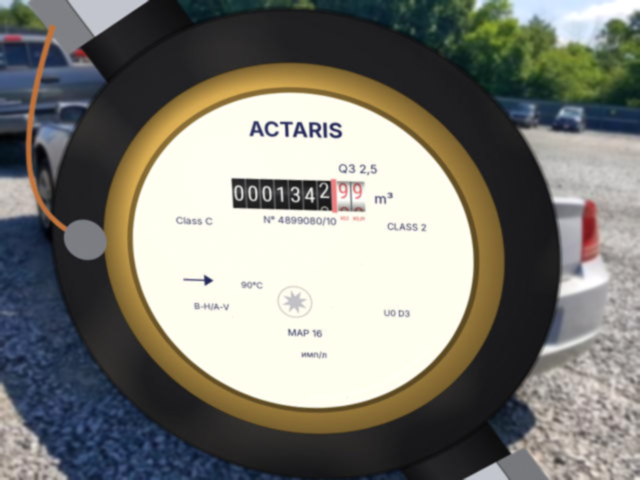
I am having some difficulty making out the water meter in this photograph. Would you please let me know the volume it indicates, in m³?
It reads 1342.99 m³
